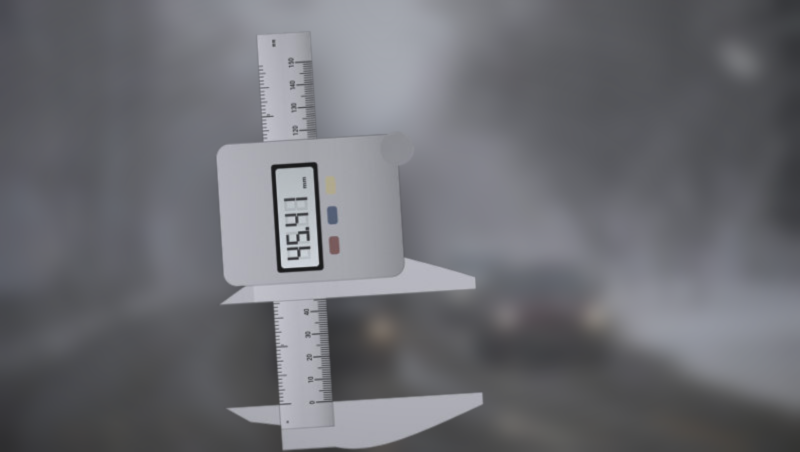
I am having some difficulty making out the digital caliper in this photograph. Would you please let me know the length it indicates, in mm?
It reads 45.41 mm
